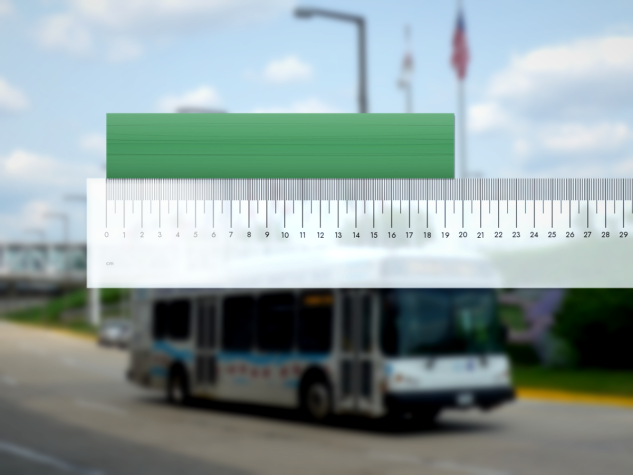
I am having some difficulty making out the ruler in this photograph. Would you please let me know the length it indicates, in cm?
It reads 19.5 cm
